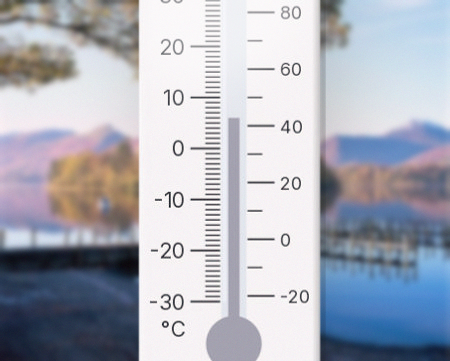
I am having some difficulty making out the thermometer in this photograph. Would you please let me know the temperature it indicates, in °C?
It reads 6 °C
